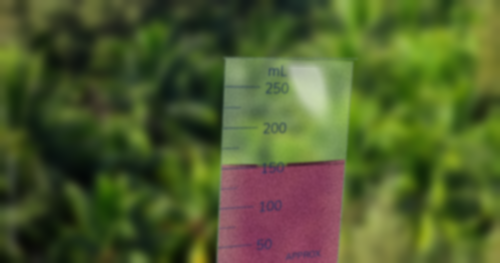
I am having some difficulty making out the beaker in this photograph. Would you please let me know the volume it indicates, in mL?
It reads 150 mL
